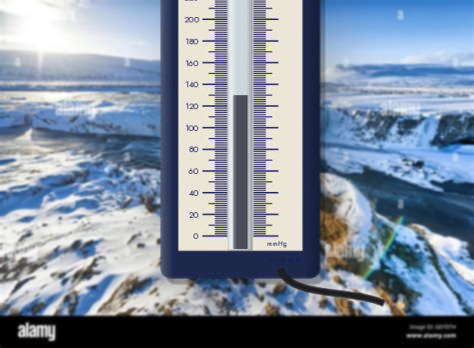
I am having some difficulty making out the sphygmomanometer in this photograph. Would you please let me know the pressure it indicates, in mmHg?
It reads 130 mmHg
